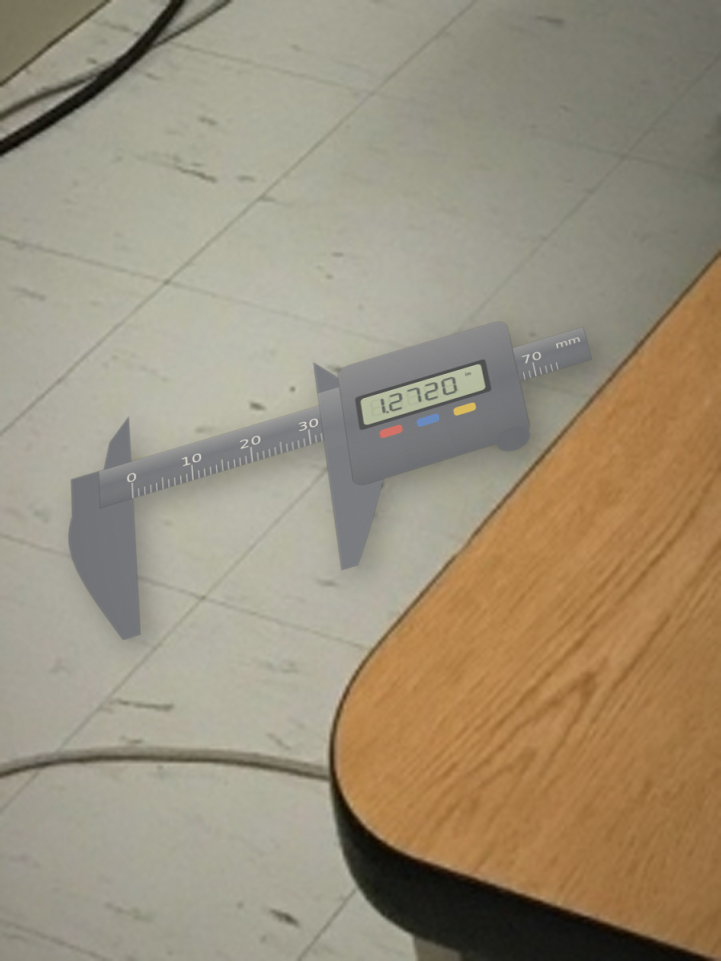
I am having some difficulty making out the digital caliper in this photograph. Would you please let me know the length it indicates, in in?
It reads 1.2720 in
